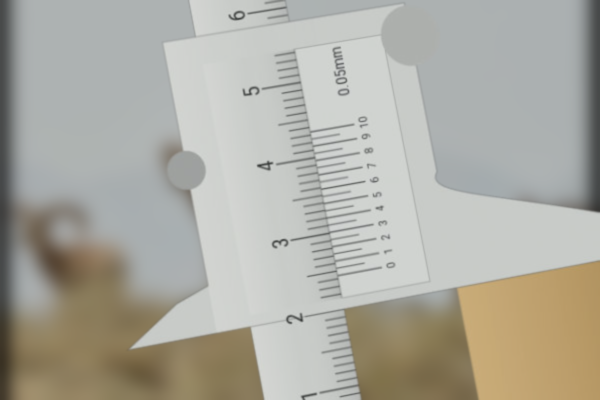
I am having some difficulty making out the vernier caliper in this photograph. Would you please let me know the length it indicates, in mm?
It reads 24.4 mm
